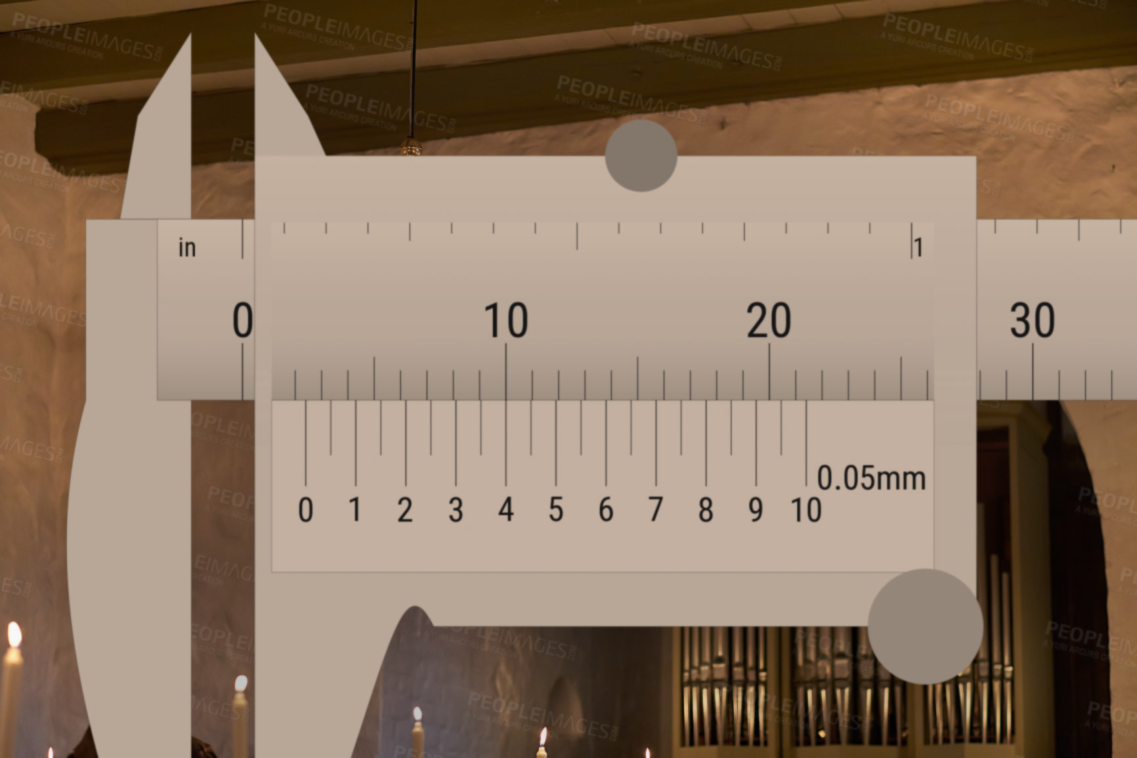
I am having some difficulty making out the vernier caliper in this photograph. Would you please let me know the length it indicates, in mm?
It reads 2.40 mm
